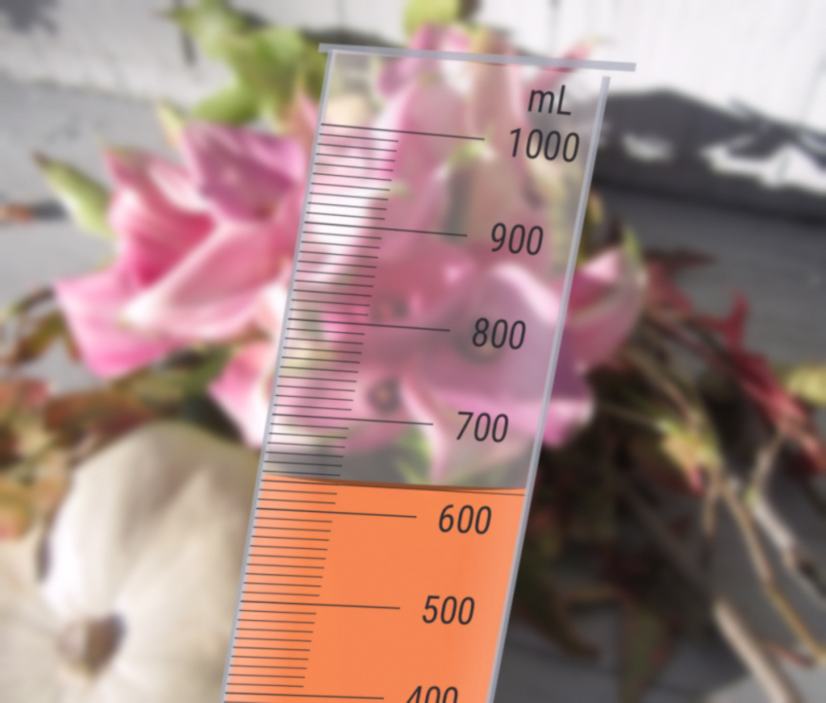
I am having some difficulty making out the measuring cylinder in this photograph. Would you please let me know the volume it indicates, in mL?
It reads 630 mL
